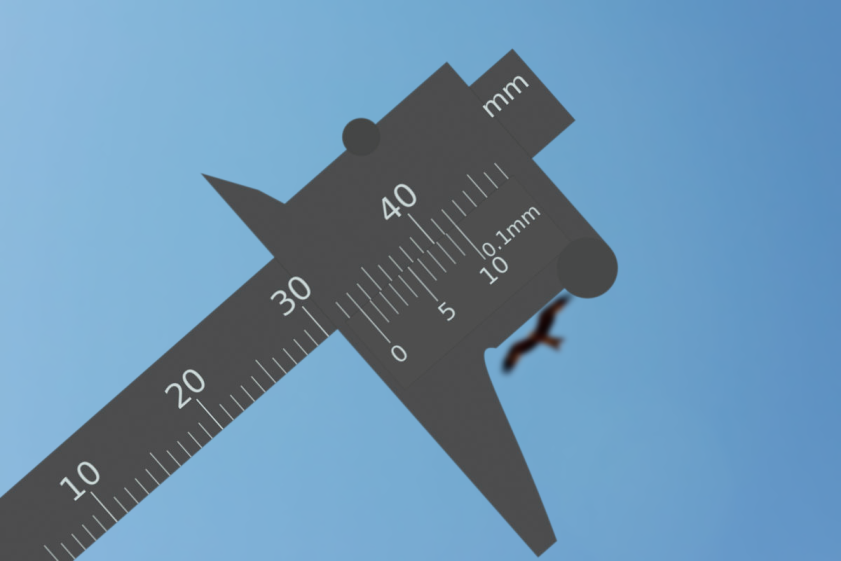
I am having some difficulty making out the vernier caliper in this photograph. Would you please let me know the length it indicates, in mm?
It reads 33.0 mm
